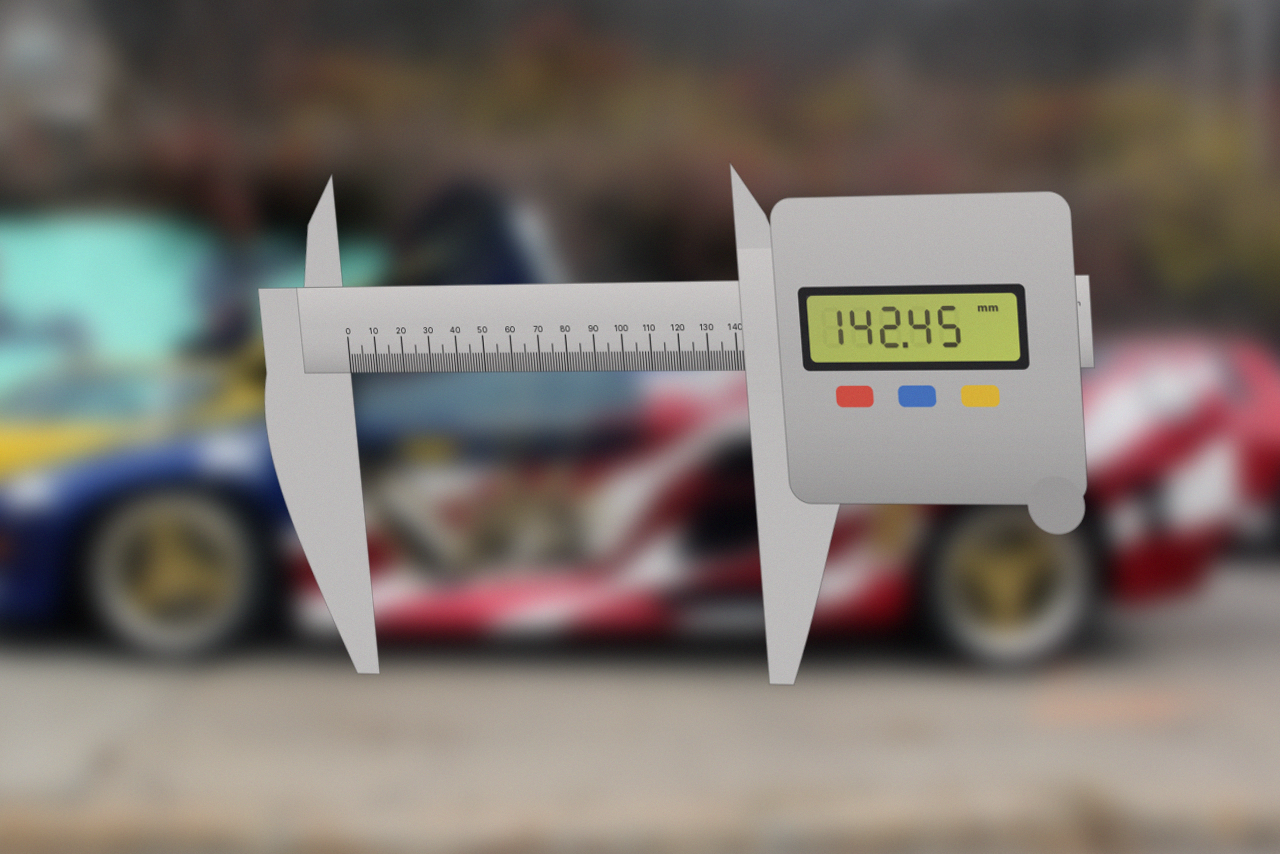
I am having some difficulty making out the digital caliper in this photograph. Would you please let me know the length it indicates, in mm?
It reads 142.45 mm
